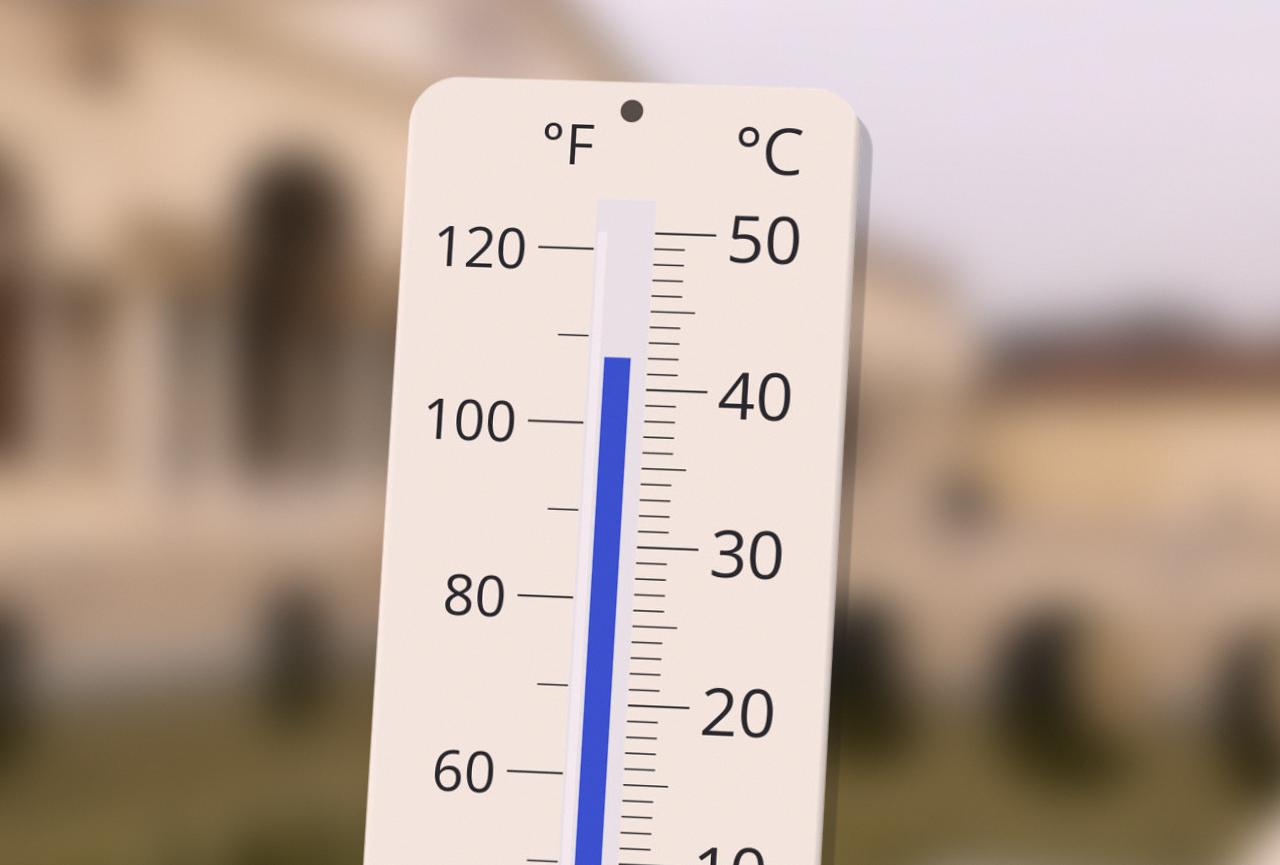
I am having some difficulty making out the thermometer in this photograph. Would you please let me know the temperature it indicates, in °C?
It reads 42 °C
